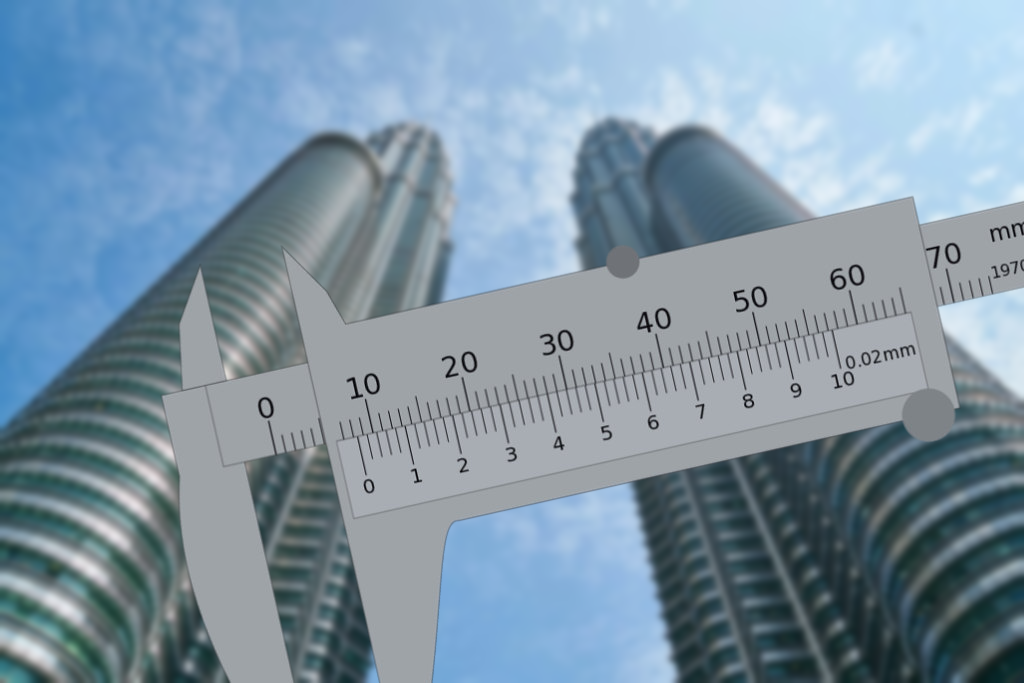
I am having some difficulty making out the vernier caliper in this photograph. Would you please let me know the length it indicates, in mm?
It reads 8.4 mm
